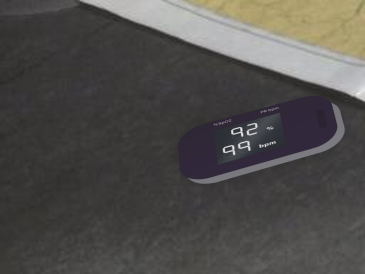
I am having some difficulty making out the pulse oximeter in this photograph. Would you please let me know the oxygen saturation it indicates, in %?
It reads 92 %
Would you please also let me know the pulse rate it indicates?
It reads 99 bpm
